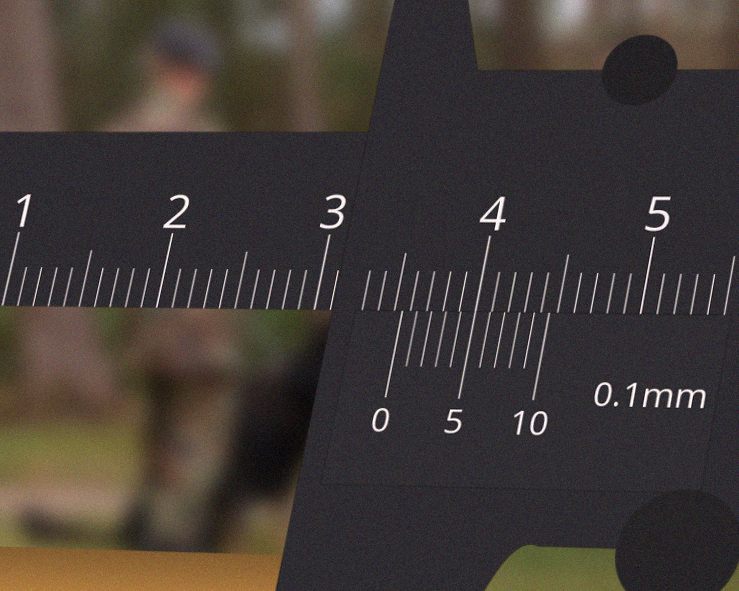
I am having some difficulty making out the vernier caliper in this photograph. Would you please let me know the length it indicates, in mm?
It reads 35.5 mm
